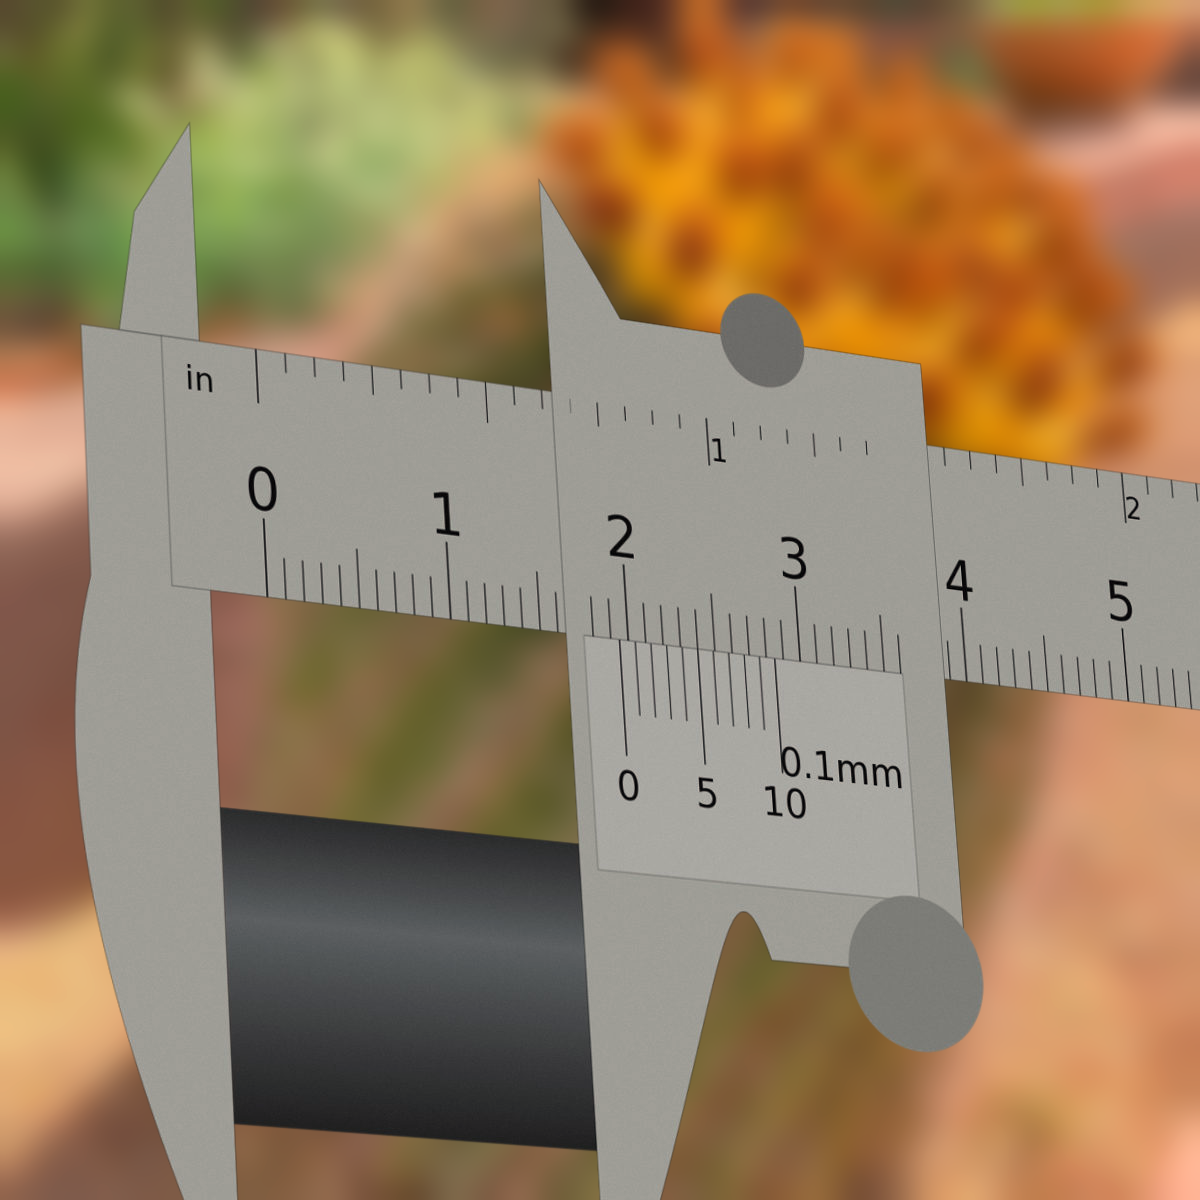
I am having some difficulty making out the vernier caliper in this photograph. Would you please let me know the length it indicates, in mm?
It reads 19.5 mm
